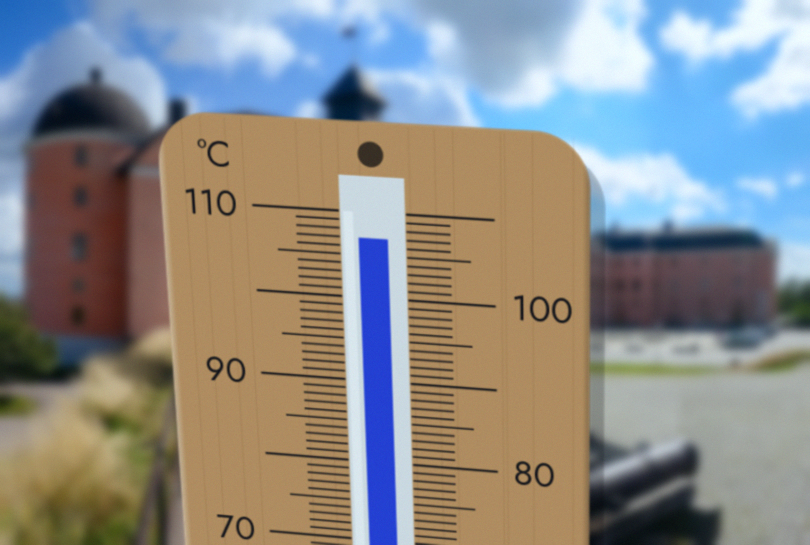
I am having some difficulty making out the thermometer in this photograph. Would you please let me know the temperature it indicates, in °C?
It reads 107 °C
